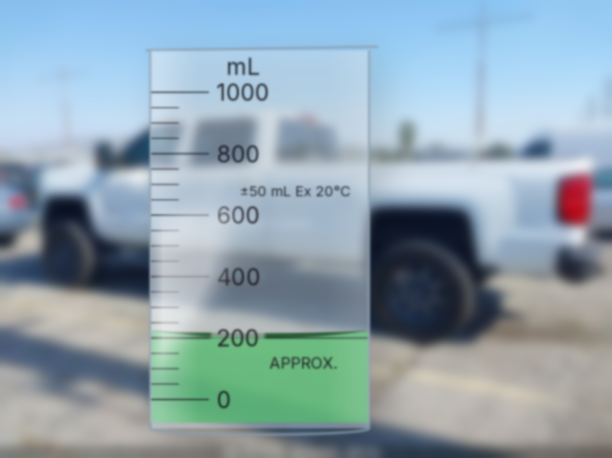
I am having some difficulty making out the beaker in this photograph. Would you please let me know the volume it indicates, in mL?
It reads 200 mL
